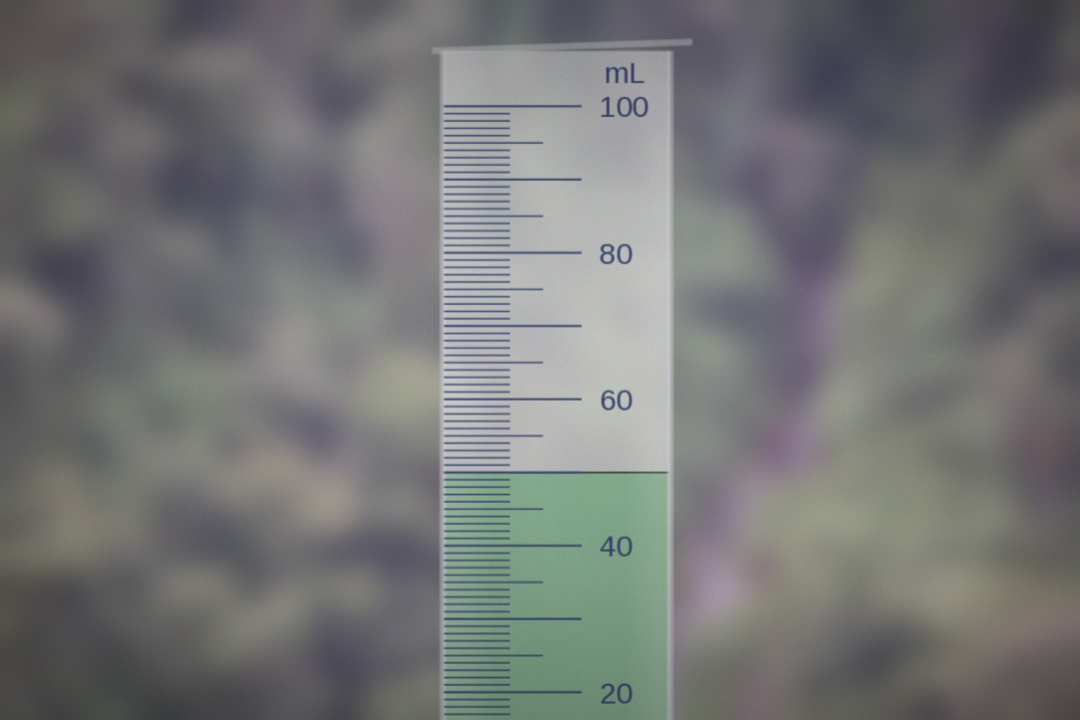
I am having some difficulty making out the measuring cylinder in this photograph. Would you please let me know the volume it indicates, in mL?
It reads 50 mL
